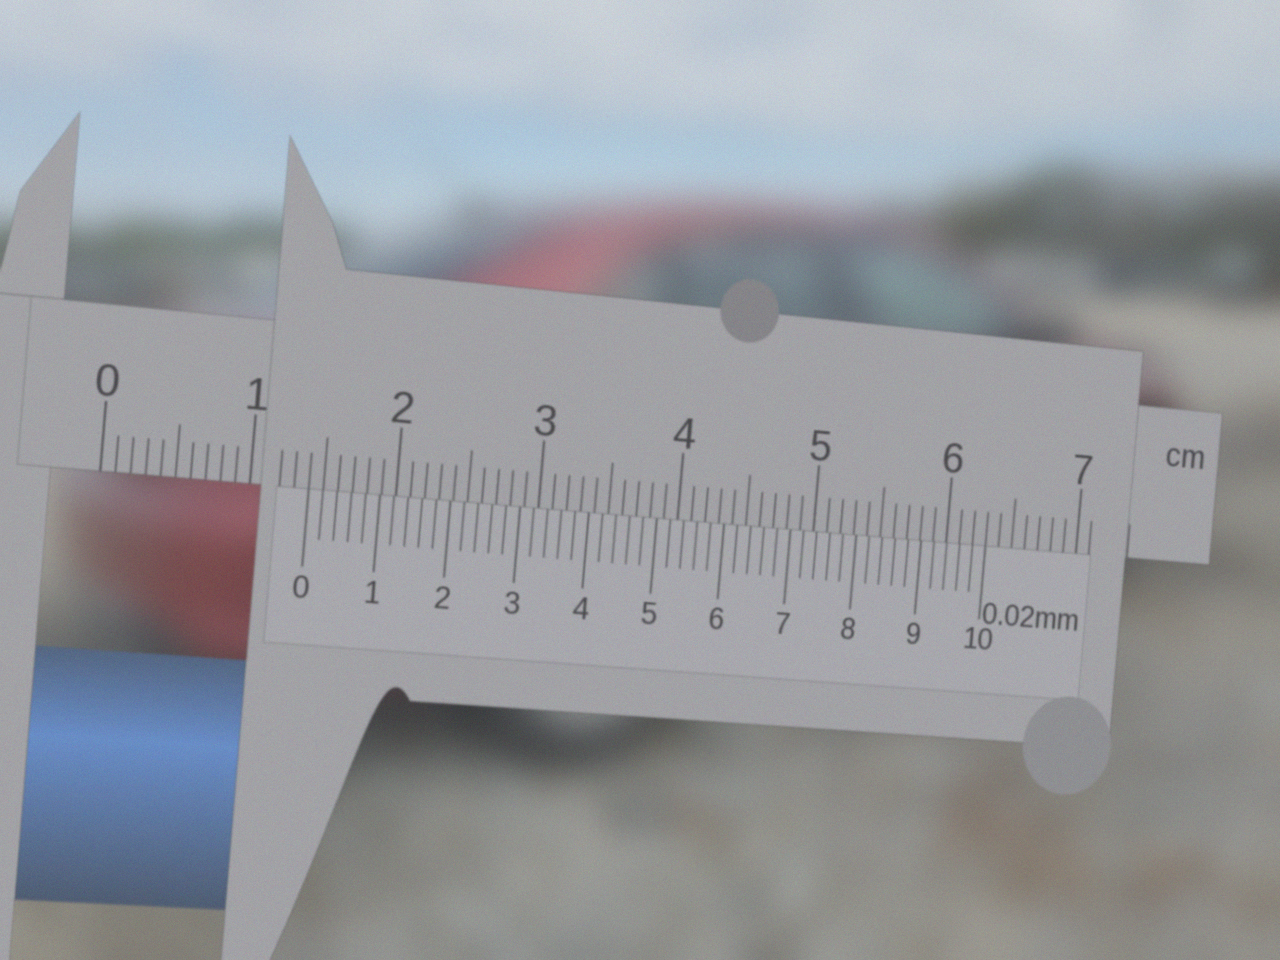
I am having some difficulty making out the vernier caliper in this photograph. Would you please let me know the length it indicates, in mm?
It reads 14.0 mm
